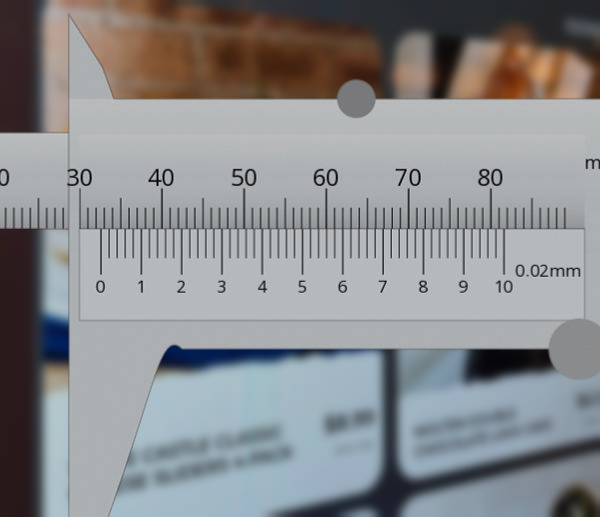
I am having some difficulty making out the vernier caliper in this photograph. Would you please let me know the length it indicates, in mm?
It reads 32.6 mm
